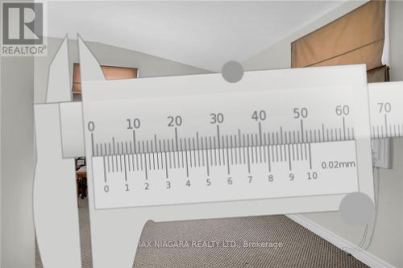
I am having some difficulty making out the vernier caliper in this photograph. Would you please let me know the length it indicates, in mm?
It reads 2.5 mm
